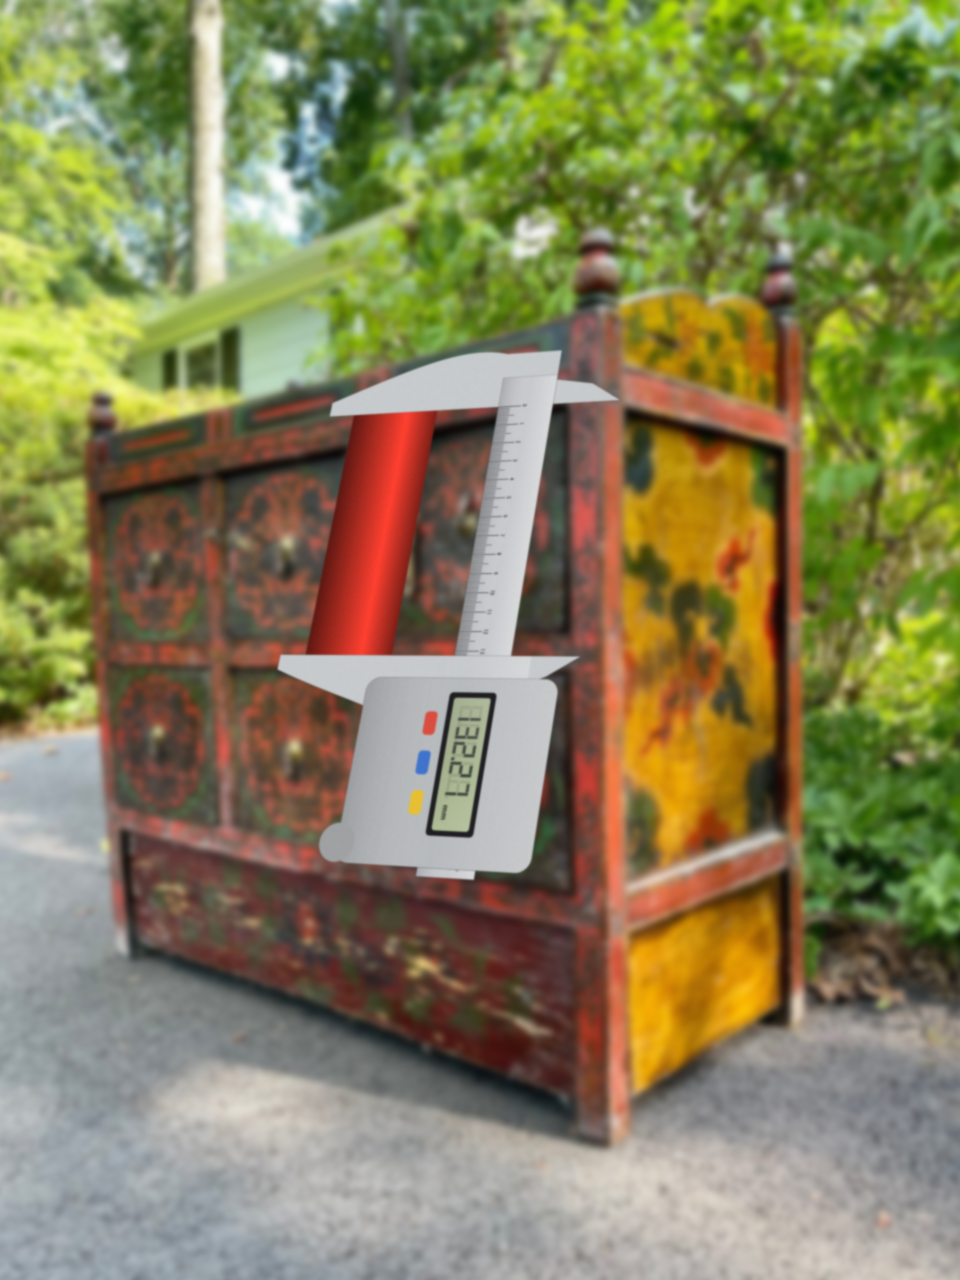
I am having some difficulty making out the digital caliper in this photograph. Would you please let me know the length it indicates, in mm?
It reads 132.27 mm
